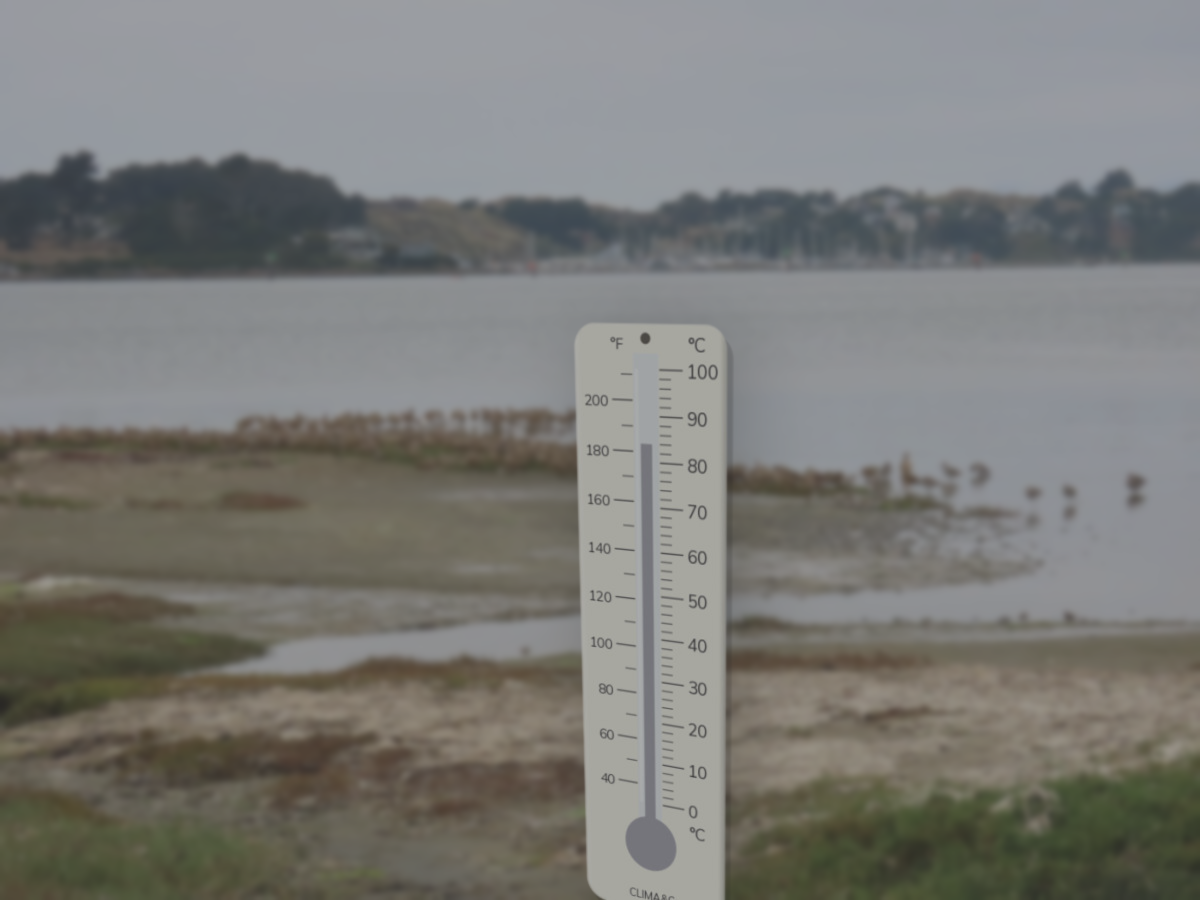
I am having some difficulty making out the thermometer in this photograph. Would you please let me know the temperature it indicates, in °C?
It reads 84 °C
